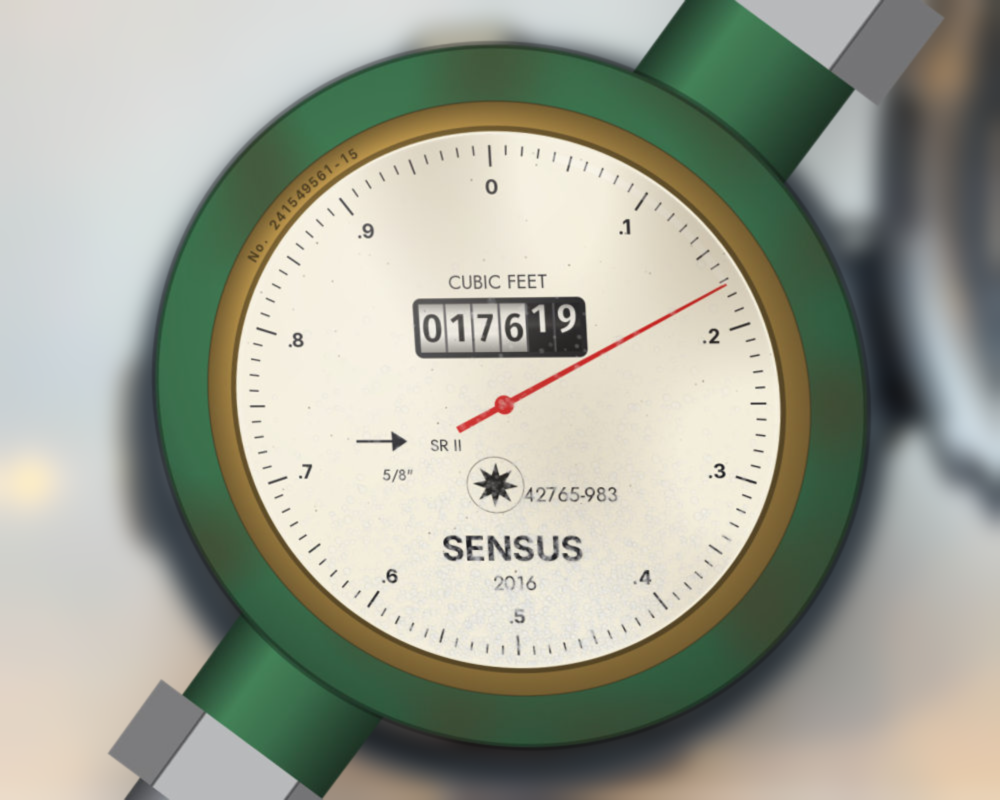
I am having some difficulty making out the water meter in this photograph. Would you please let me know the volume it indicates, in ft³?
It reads 17619.17 ft³
